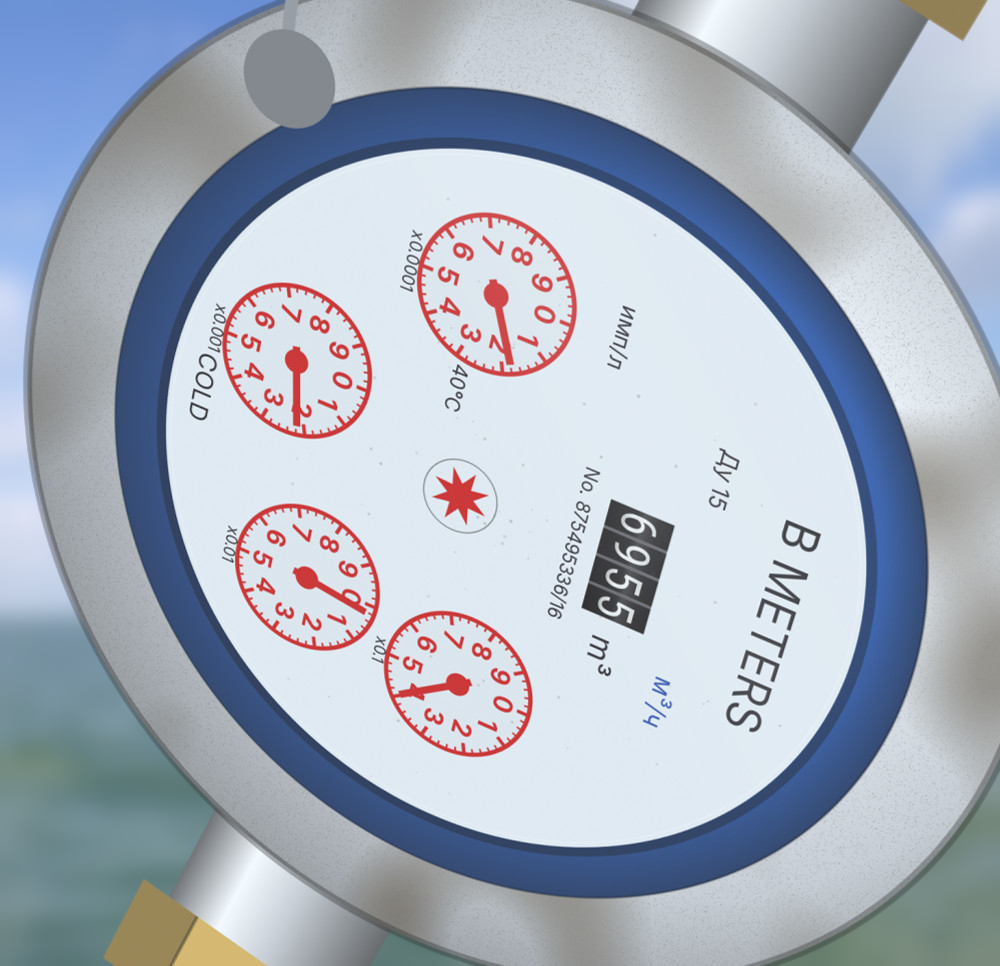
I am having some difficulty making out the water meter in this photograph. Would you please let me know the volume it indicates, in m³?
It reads 6955.4021 m³
